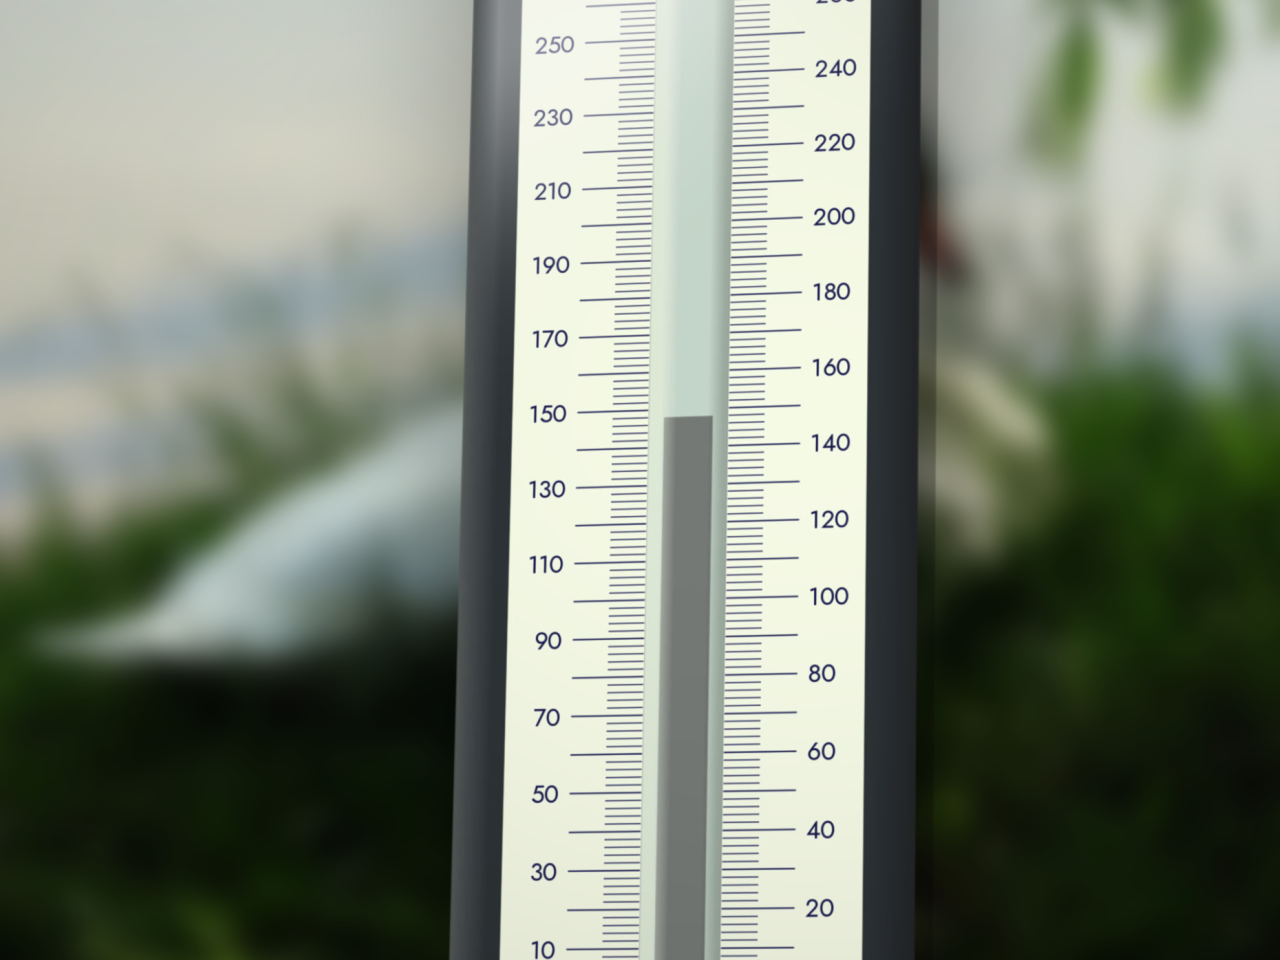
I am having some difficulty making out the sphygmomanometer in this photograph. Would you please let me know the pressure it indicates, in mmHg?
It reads 148 mmHg
